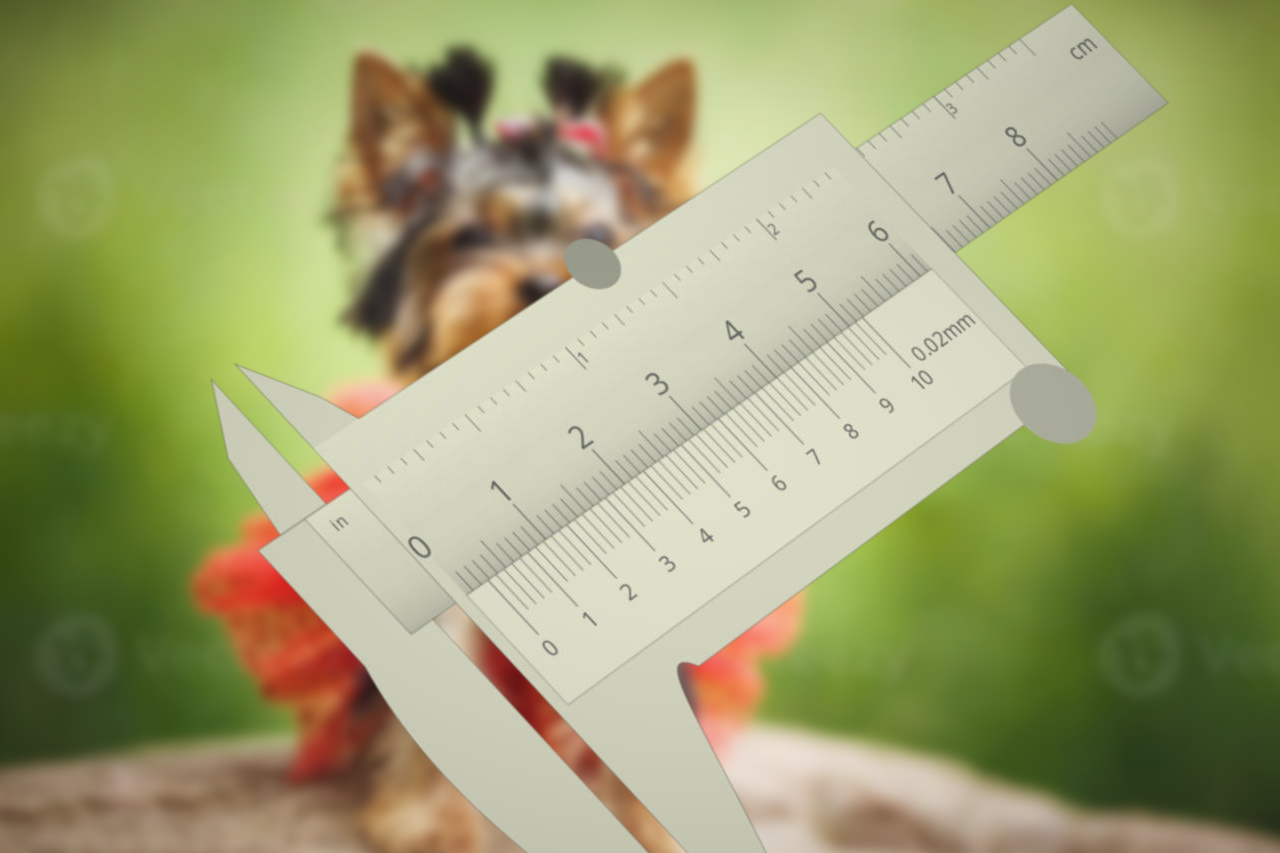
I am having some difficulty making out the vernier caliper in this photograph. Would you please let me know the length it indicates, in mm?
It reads 2.8 mm
